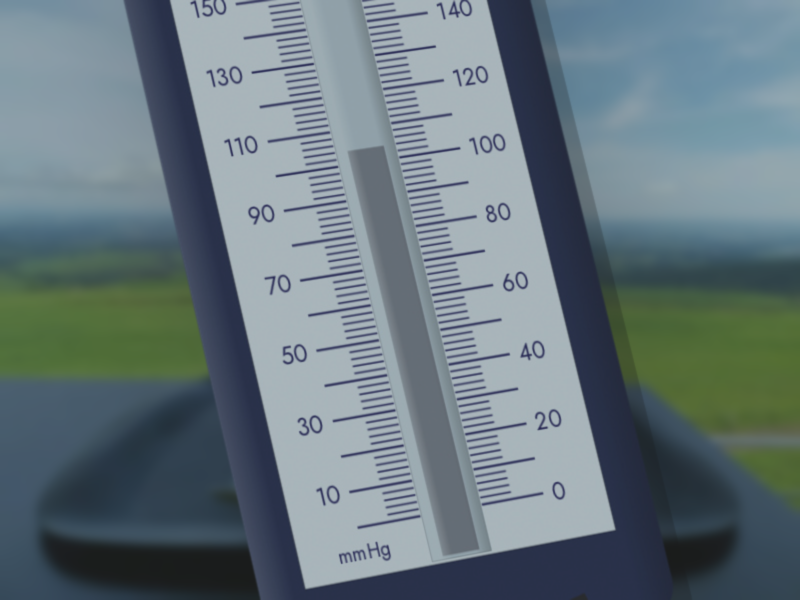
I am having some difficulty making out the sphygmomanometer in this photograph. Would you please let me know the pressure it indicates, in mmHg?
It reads 104 mmHg
